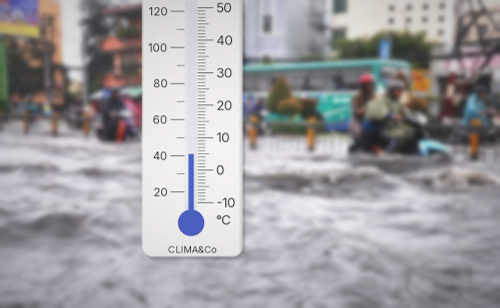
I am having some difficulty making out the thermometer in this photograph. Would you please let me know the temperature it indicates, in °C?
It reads 5 °C
